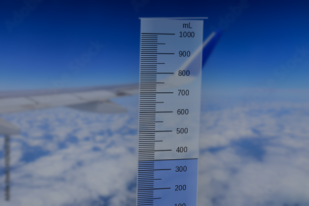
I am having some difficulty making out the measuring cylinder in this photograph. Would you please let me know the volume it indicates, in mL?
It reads 350 mL
